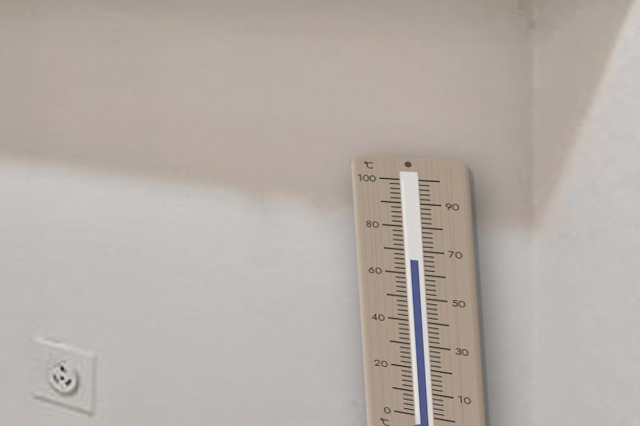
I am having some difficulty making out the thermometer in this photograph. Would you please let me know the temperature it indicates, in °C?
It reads 66 °C
